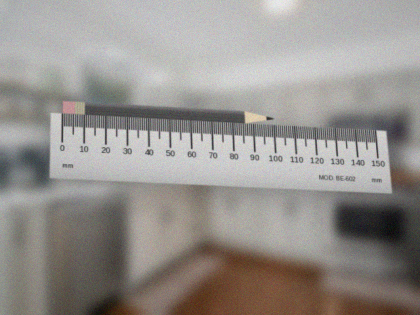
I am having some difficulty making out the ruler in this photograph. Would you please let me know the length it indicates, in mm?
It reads 100 mm
